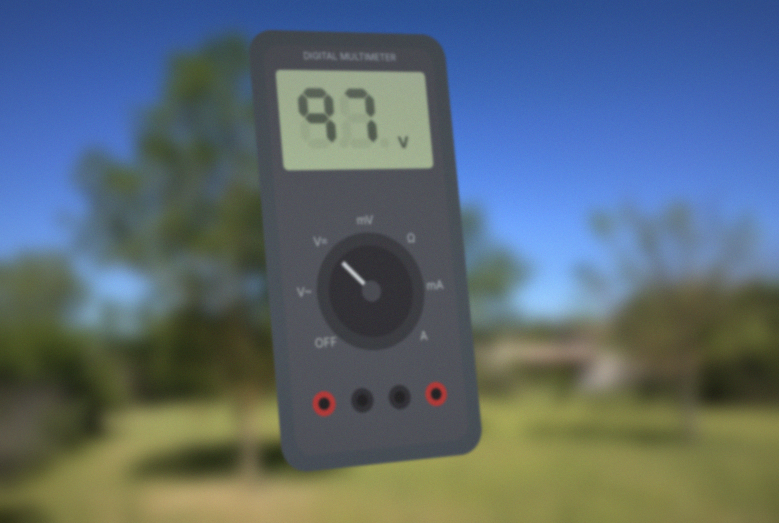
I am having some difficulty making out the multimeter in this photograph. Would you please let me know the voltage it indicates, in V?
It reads 97 V
